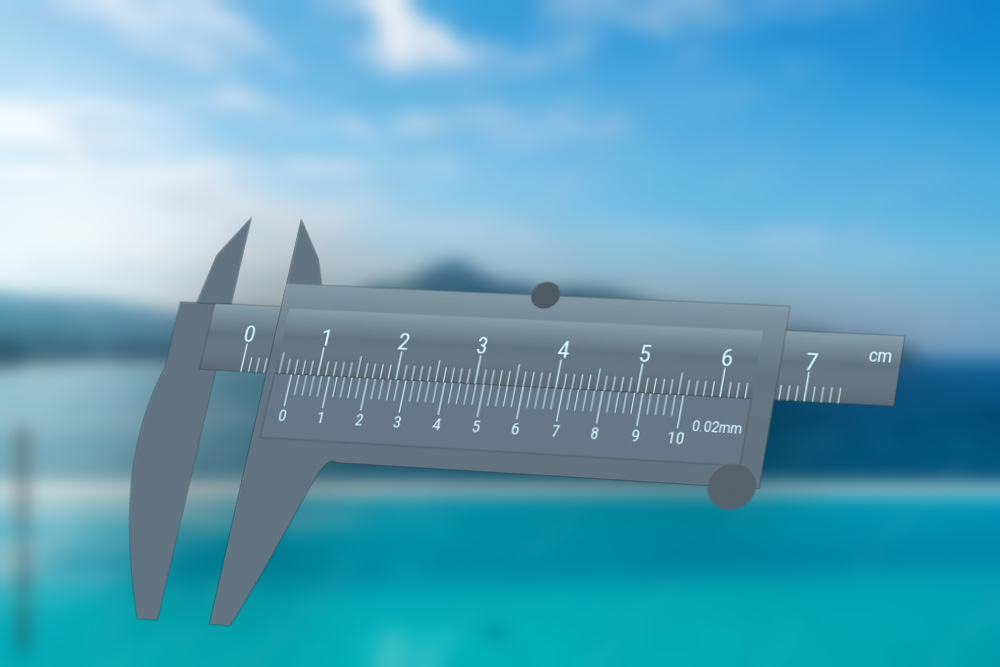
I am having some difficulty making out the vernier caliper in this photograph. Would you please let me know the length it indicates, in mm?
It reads 6.6 mm
